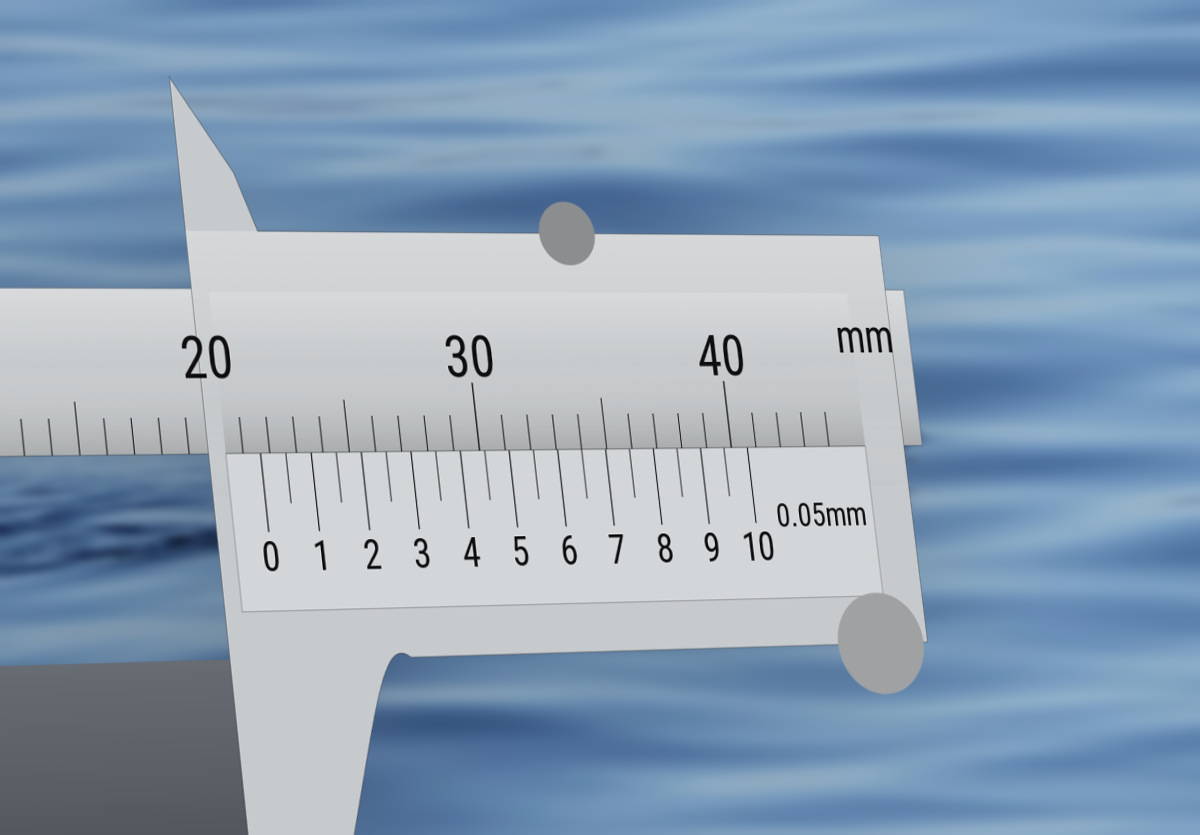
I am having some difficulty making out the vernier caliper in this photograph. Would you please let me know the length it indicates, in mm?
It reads 21.65 mm
